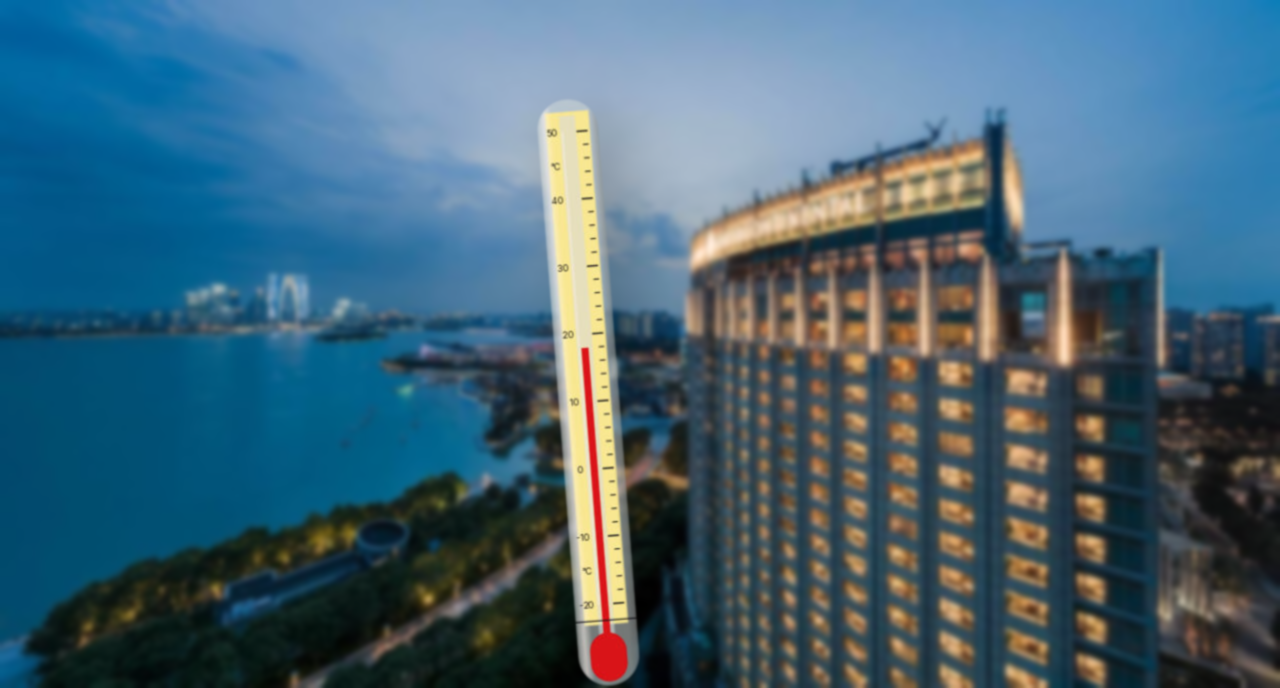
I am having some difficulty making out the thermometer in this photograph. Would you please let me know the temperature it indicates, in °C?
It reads 18 °C
